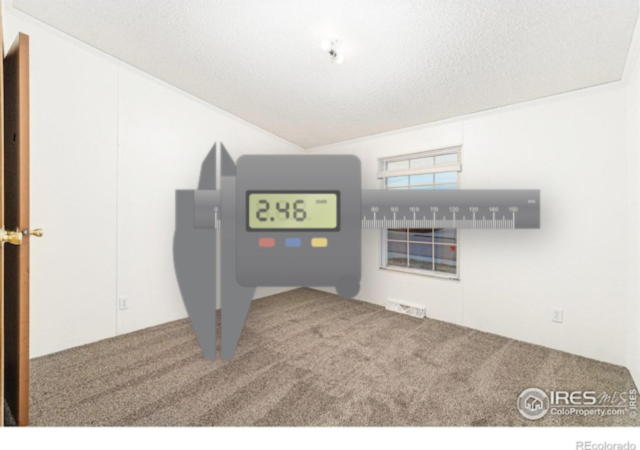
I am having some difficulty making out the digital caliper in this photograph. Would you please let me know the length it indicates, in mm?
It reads 2.46 mm
